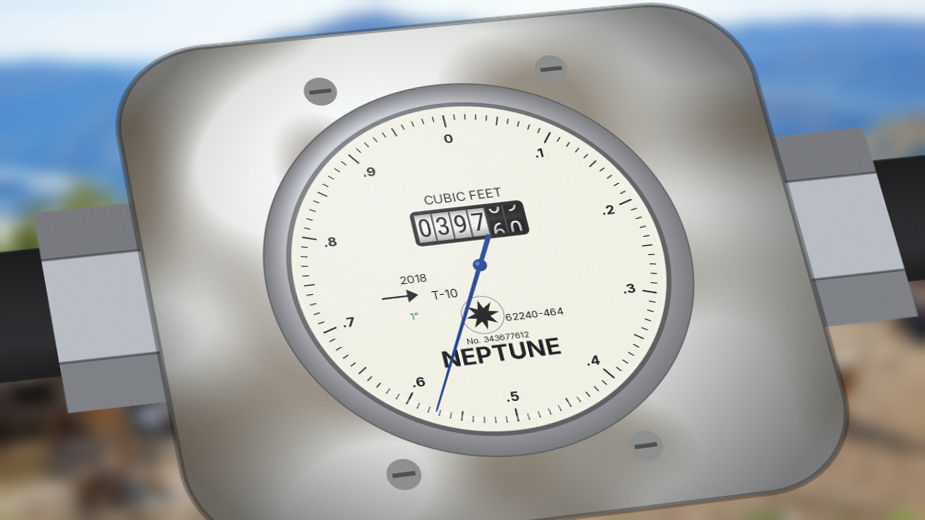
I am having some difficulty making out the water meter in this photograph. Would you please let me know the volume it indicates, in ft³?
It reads 39759.57 ft³
